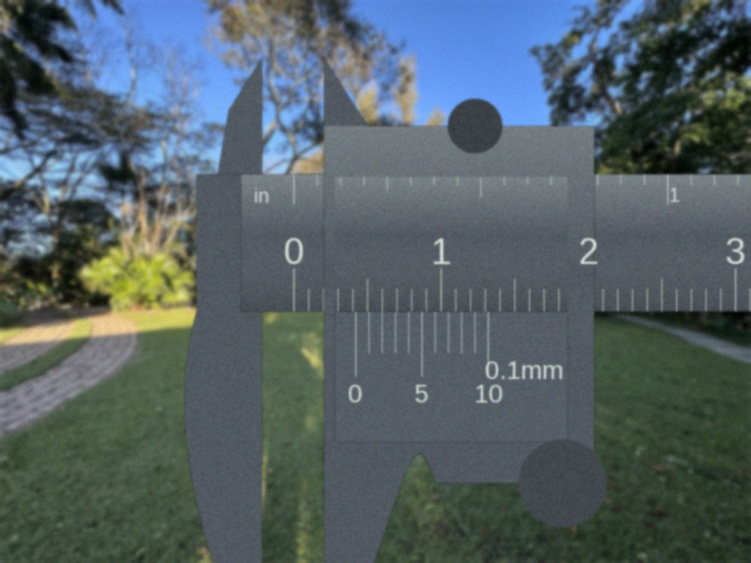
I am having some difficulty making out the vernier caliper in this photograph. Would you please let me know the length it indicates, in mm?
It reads 4.2 mm
